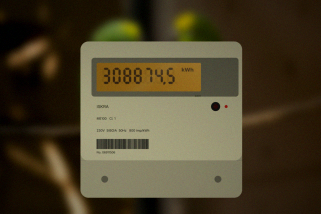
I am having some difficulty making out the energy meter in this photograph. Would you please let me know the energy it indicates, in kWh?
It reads 308874.5 kWh
